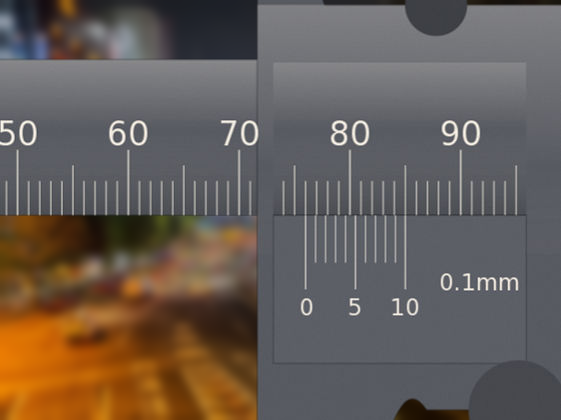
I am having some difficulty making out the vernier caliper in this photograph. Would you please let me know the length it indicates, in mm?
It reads 76.0 mm
